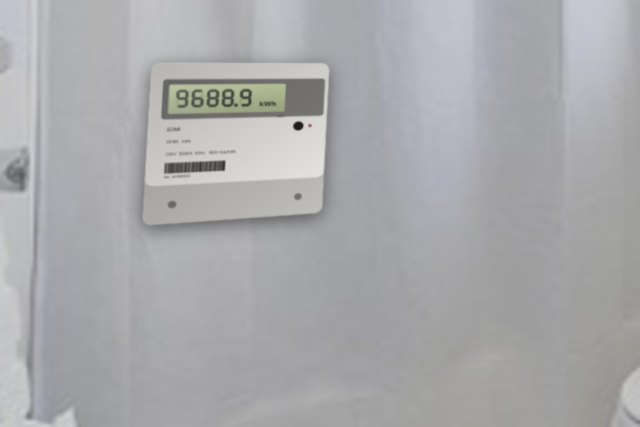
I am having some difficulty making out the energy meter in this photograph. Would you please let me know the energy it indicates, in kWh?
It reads 9688.9 kWh
